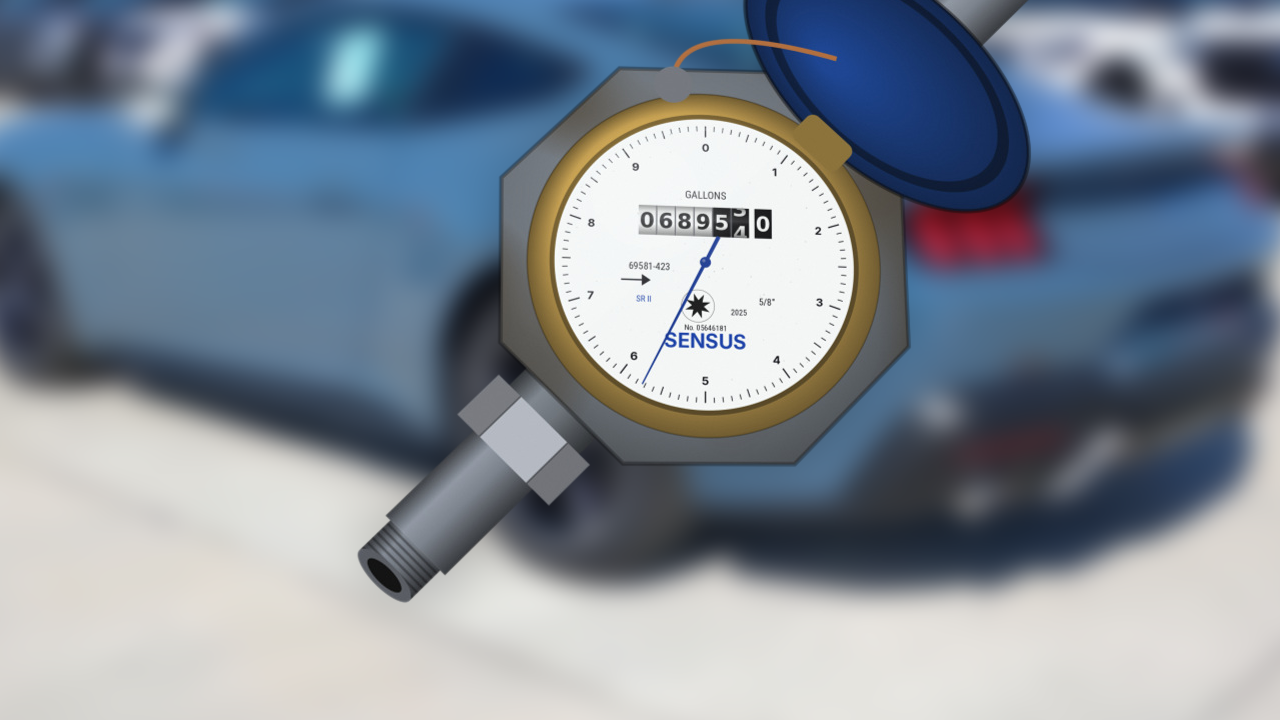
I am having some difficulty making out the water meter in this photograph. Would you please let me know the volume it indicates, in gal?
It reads 689535.7 gal
